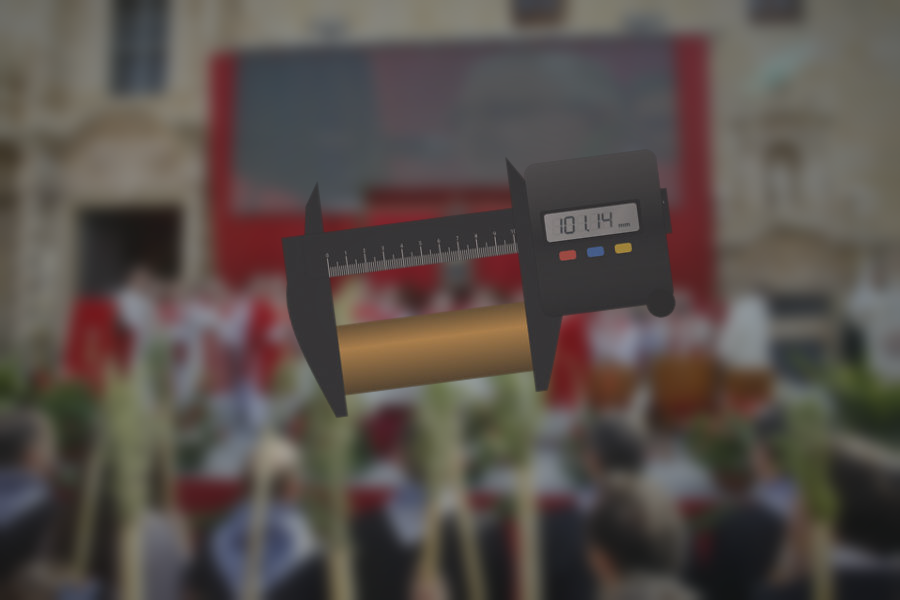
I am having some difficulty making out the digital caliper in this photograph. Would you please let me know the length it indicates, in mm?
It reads 101.14 mm
